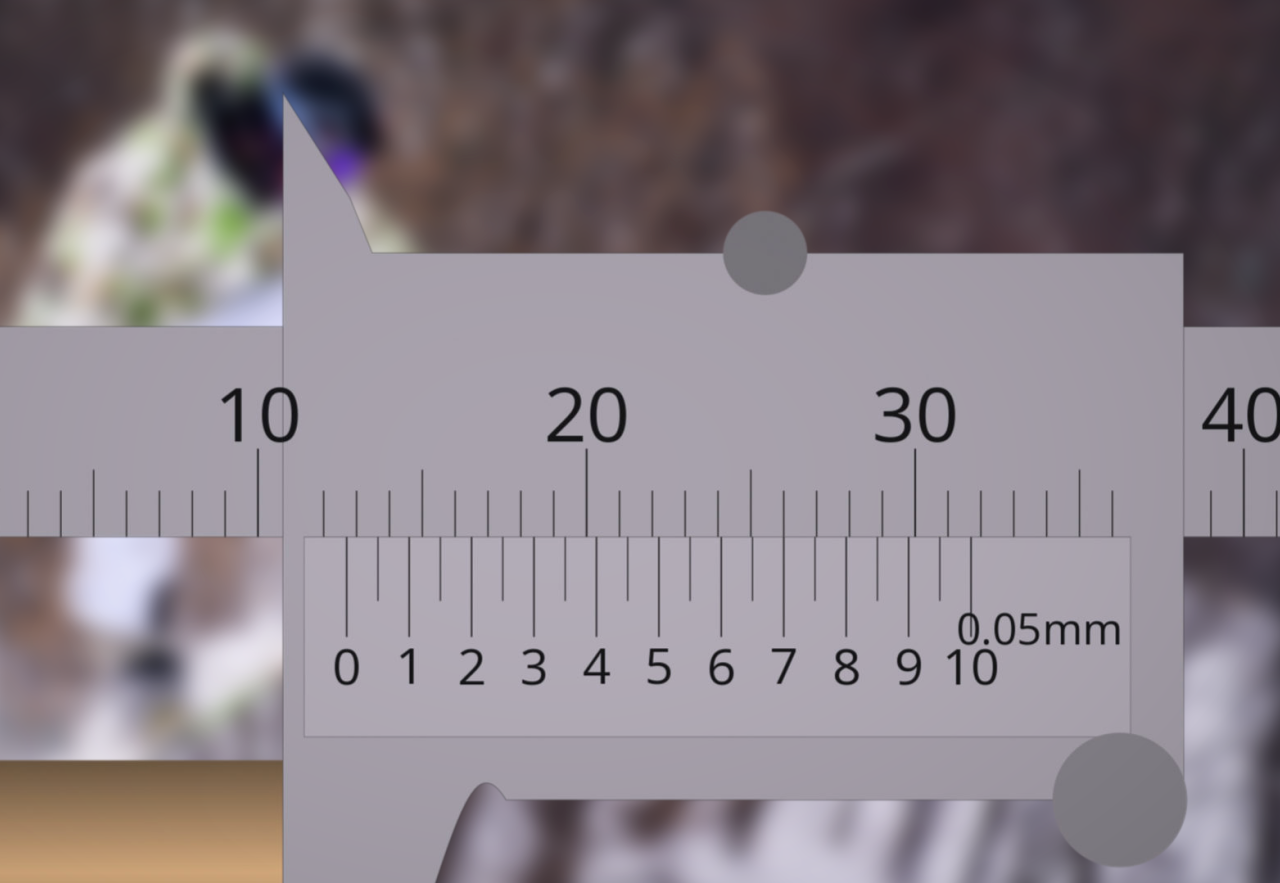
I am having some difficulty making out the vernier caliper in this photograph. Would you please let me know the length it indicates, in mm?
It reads 12.70 mm
